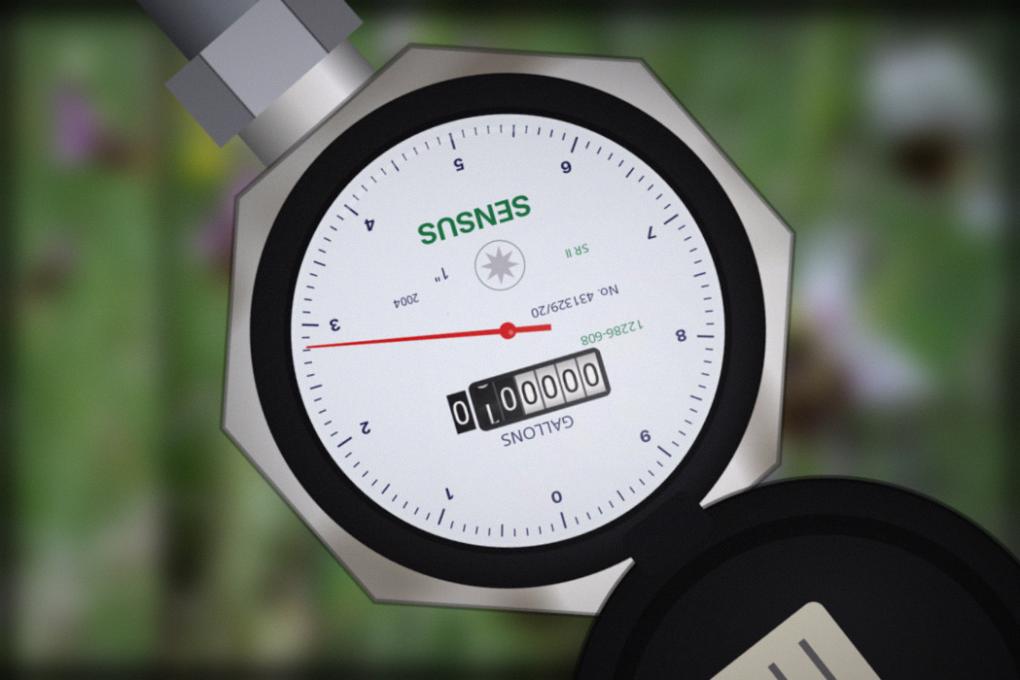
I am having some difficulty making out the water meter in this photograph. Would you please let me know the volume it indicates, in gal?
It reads 12.8 gal
